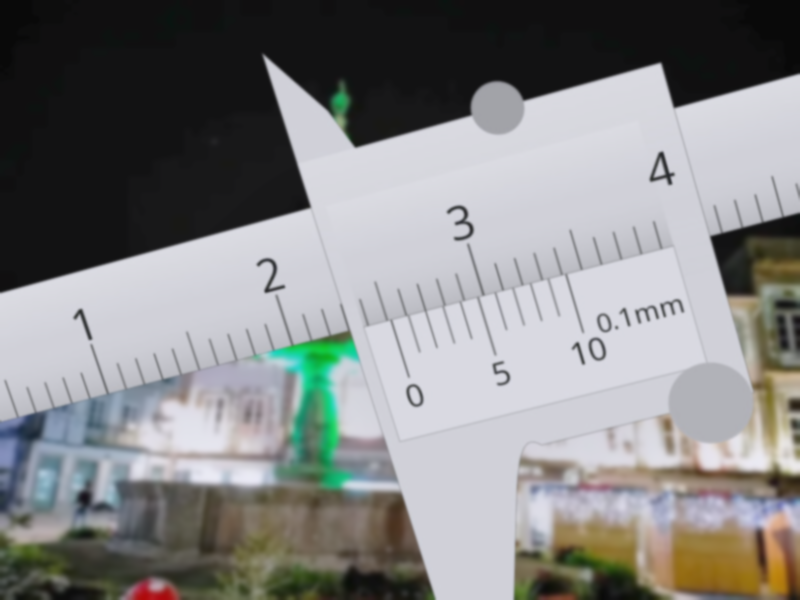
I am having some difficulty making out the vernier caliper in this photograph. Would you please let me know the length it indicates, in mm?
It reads 25.2 mm
